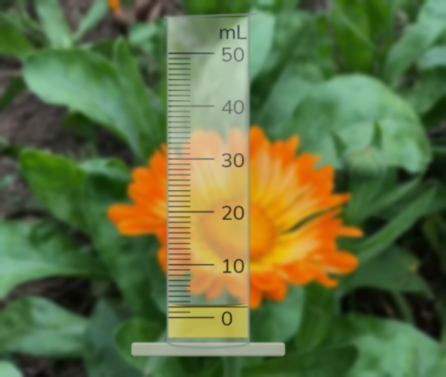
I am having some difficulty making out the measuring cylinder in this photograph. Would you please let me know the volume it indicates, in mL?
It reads 2 mL
